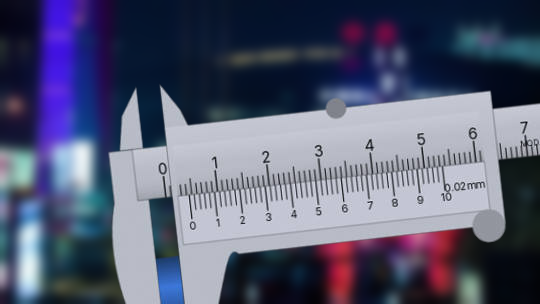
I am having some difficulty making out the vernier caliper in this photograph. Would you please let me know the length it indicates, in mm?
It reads 4.5 mm
